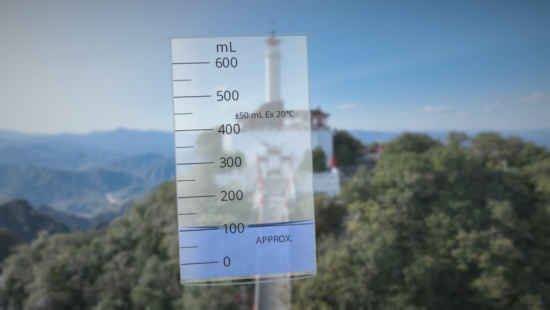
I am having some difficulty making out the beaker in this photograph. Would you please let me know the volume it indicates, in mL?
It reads 100 mL
